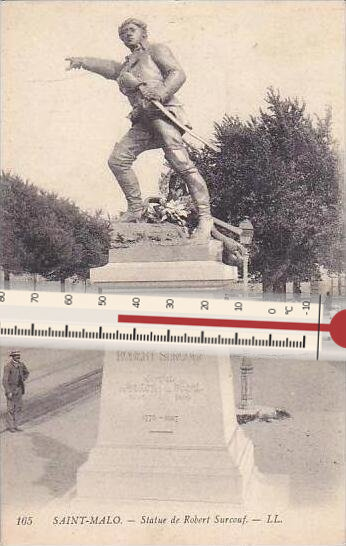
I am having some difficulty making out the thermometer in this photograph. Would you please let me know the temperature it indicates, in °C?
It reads 45 °C
